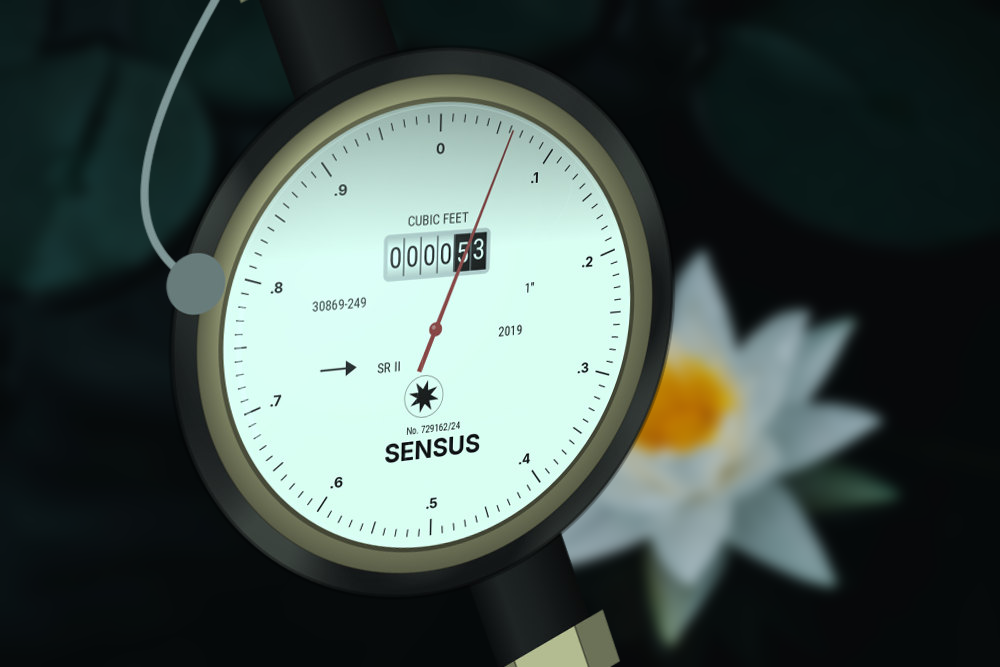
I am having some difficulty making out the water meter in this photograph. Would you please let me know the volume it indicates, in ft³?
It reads 53.06 ft³
